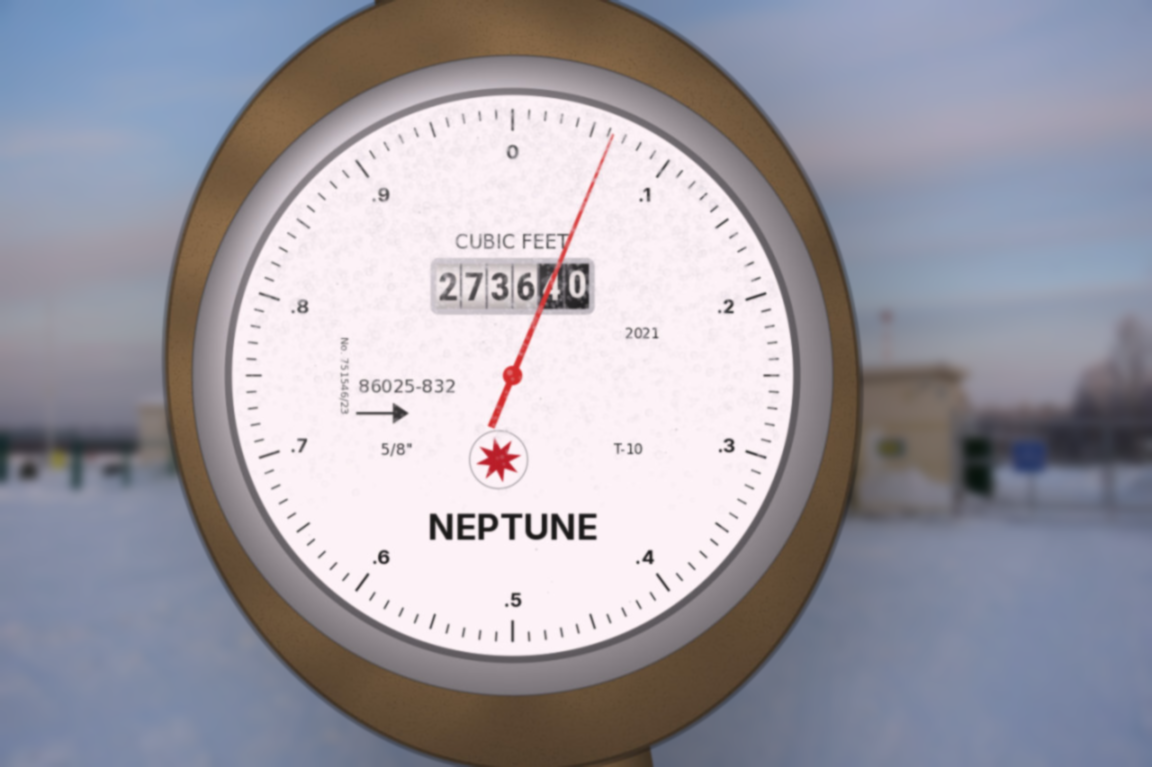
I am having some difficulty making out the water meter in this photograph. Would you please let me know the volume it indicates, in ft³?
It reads 273640.06 ft³
